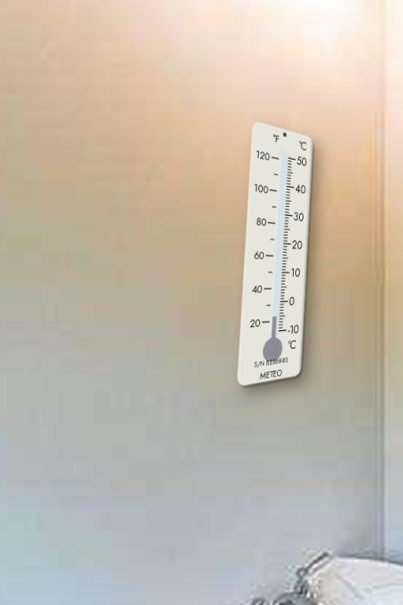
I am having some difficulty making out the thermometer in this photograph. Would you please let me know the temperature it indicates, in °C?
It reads -5 °C
